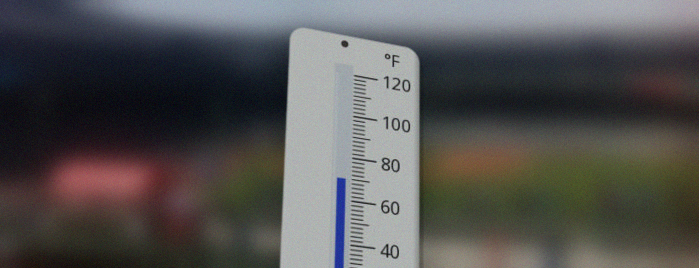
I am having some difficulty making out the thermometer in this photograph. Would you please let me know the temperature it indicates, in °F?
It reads 70 °F
